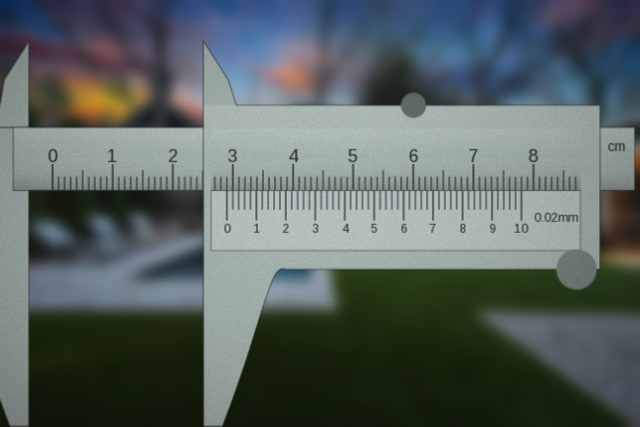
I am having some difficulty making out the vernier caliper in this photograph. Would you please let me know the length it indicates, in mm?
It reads 29.0 mm
